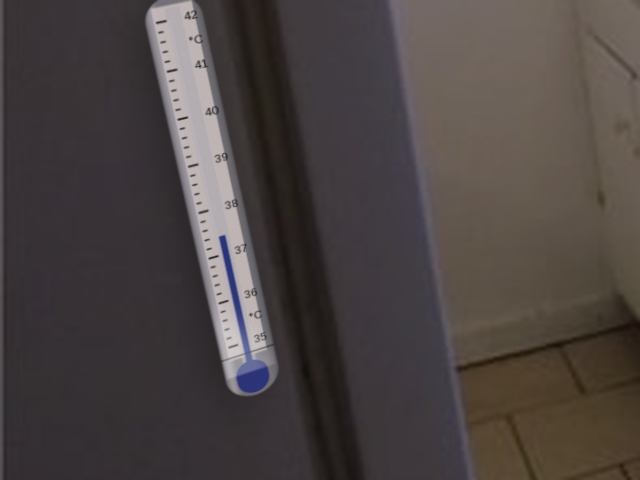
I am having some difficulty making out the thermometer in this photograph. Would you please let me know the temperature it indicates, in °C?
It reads 37.4 °C
